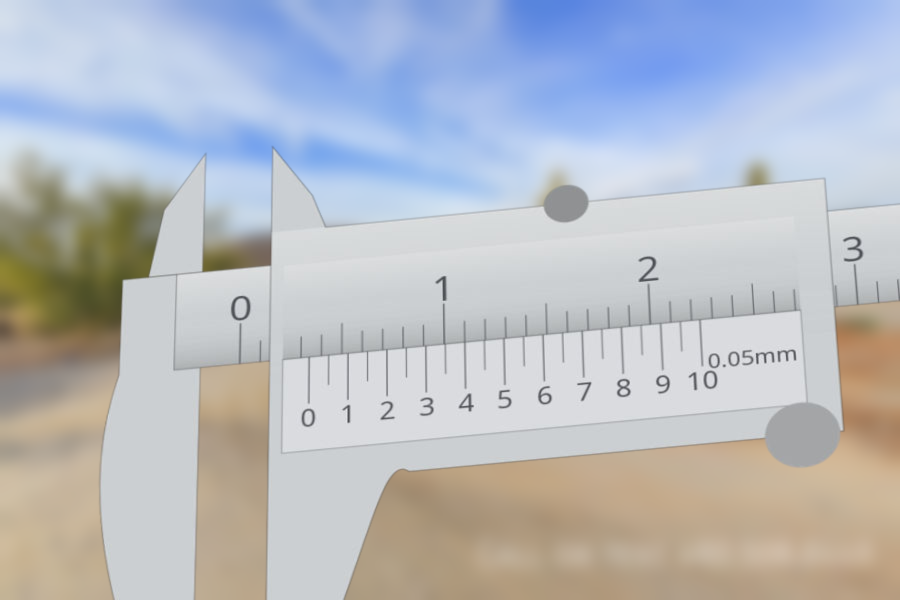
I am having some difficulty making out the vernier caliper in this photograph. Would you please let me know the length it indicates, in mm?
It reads 3.4 mm
